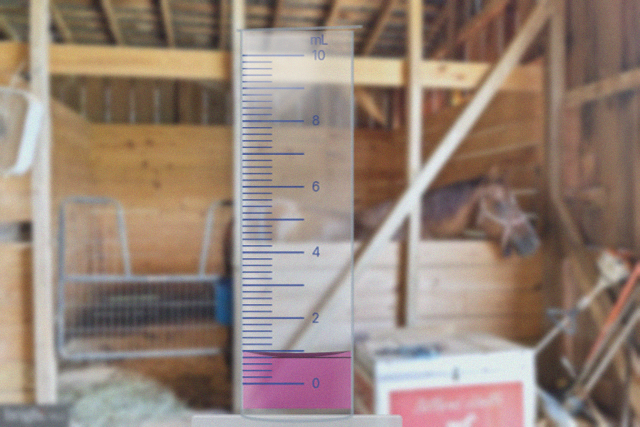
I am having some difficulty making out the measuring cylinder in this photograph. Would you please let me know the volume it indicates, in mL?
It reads 0.8 mL
